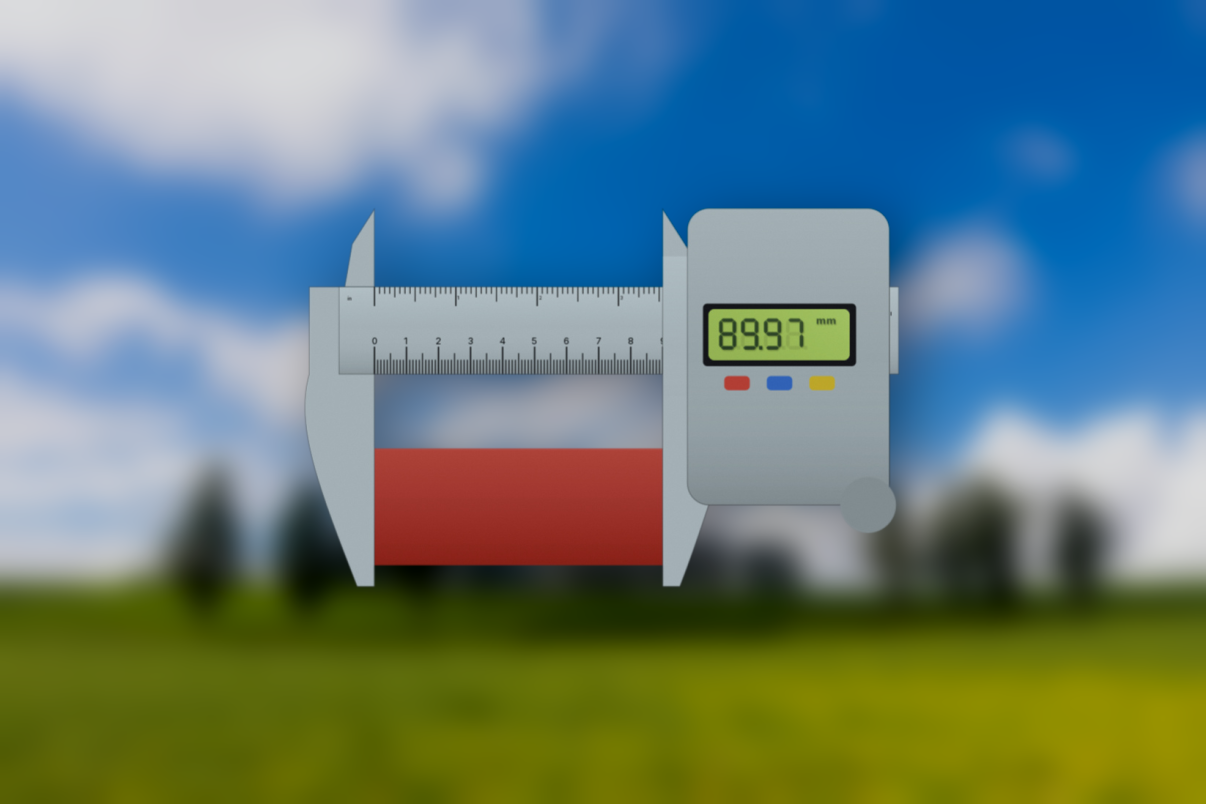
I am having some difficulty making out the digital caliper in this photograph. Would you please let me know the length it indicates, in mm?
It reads 89.97 mm
